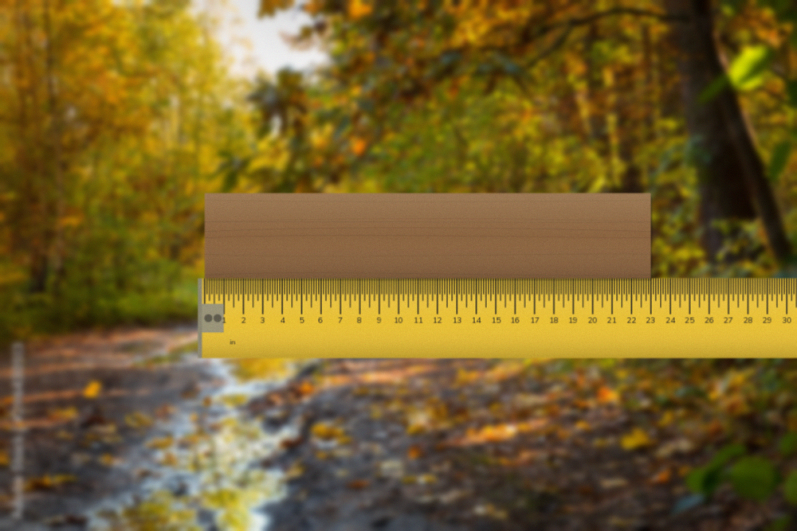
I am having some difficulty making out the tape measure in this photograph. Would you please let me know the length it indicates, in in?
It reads 23 in
